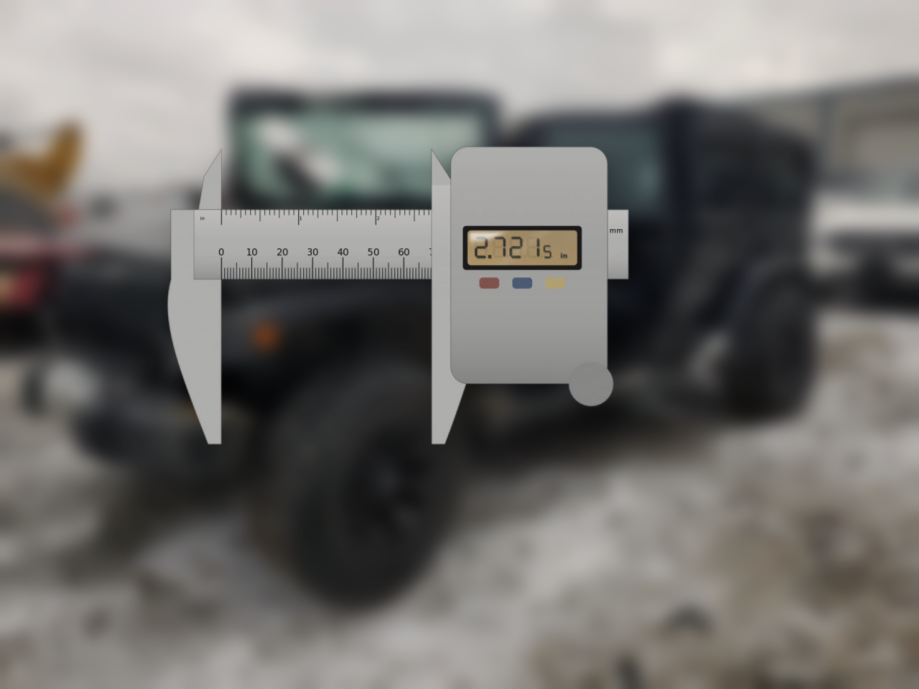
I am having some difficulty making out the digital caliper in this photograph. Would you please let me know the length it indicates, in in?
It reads 2.7215 in
